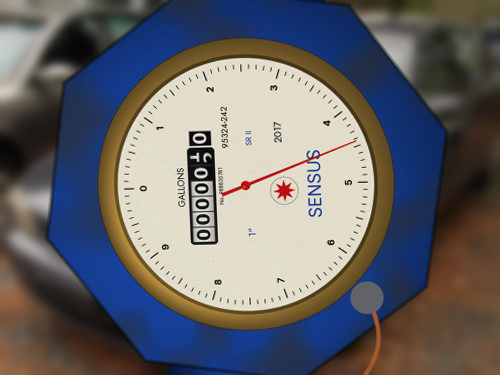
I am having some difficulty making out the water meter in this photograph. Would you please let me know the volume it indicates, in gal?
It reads 14.4 gal
